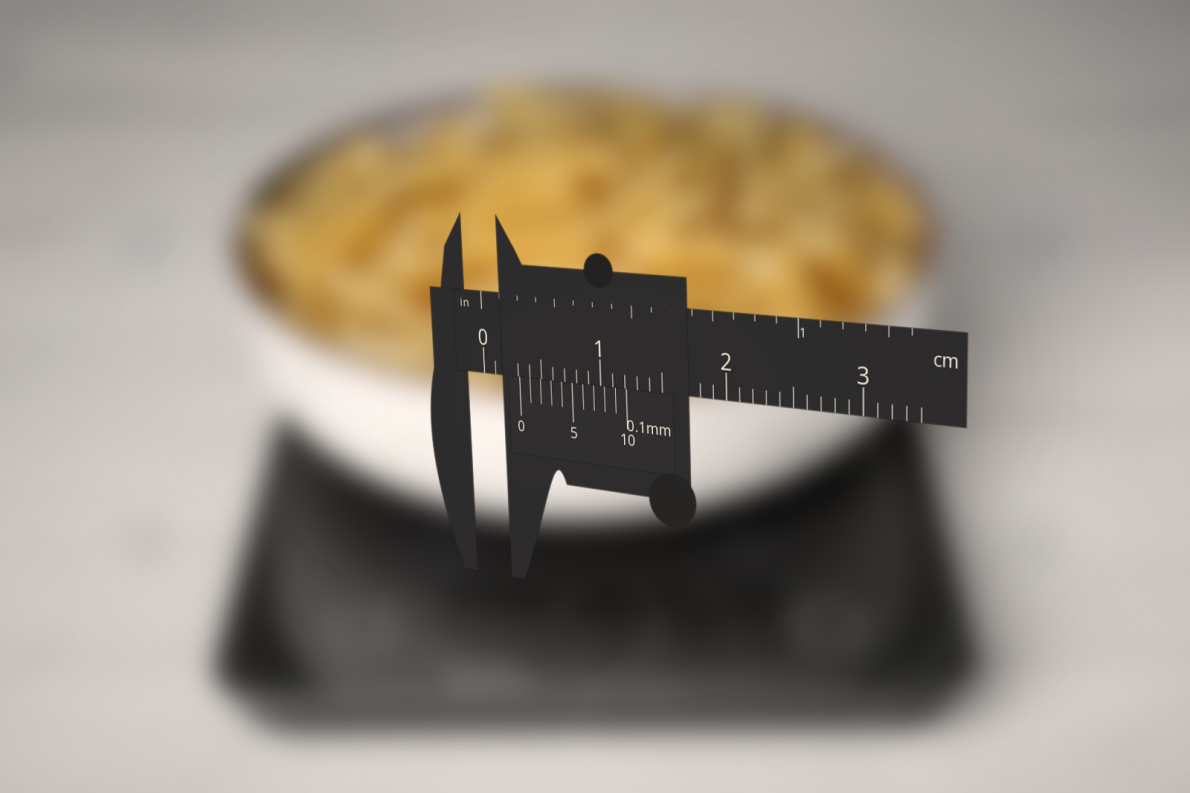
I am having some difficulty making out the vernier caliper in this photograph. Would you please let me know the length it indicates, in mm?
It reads 3.1 mm
